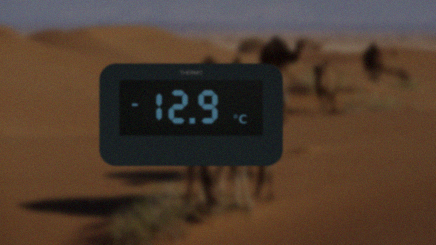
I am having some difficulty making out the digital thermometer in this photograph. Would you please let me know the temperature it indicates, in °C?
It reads -12.9 °C
